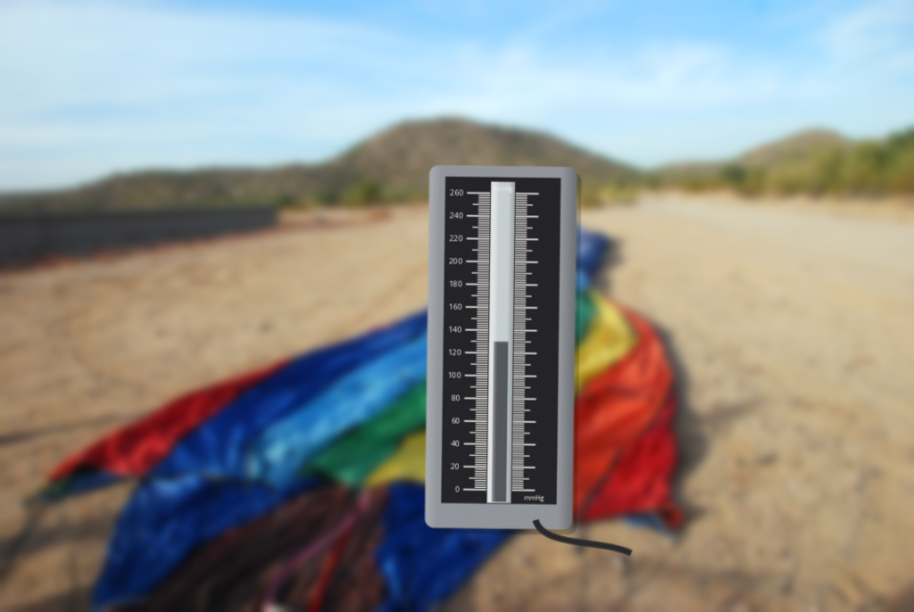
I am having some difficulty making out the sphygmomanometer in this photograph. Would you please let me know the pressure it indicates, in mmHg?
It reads 130 mmHg
